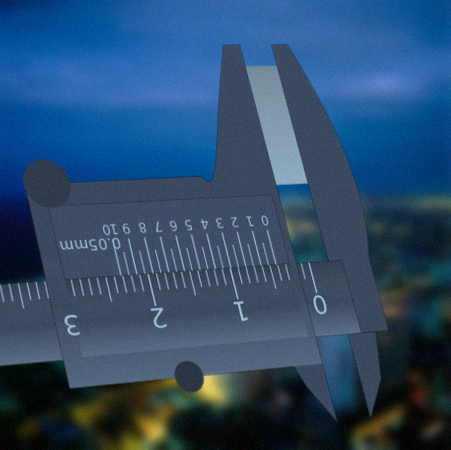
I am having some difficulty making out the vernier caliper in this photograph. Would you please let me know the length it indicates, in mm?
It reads 4.2 mm
